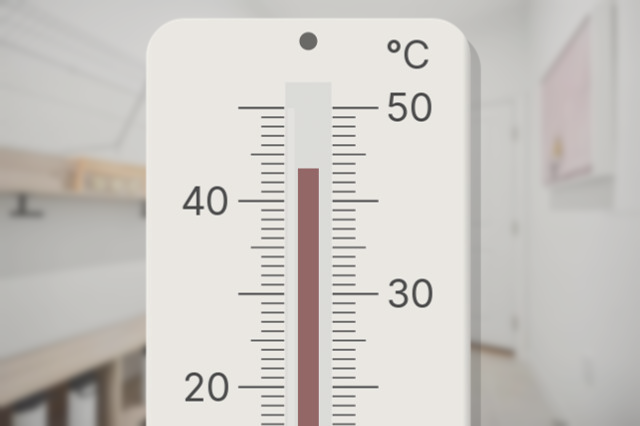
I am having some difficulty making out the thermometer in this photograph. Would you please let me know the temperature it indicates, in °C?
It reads 43.5 °C
